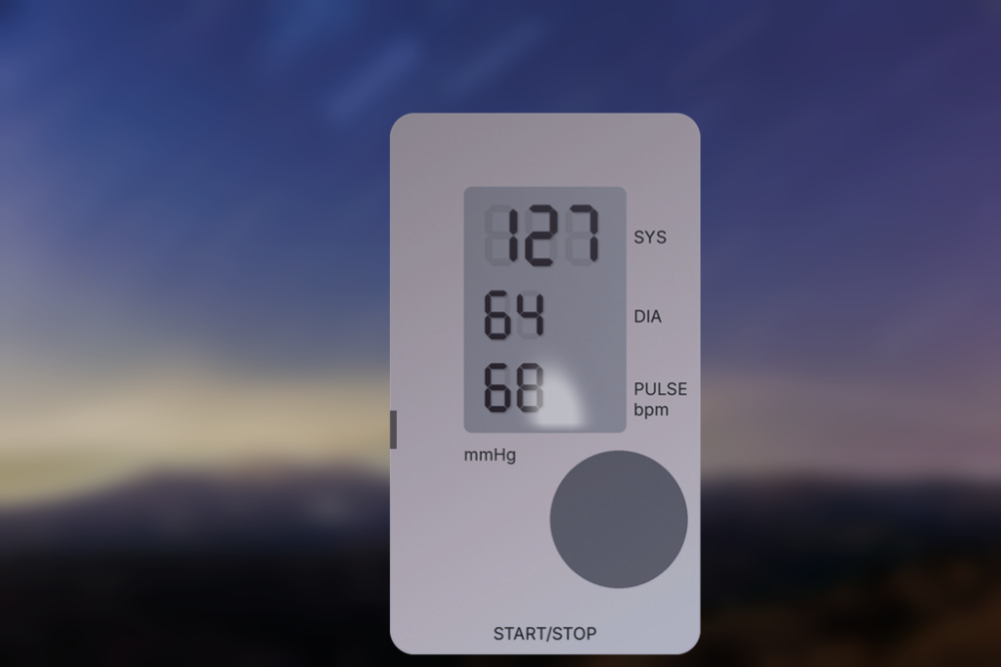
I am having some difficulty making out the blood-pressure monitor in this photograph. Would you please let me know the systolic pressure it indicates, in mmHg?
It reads 127 mmHg
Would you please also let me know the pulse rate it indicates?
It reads 68 bpm
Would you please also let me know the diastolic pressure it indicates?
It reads 64 mmHg
